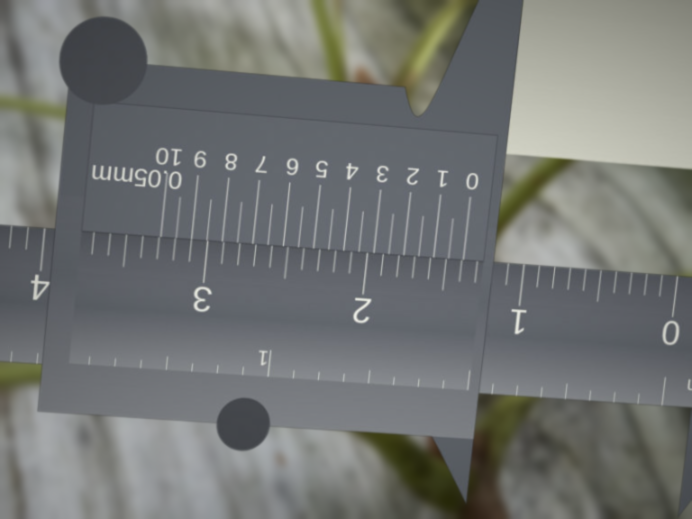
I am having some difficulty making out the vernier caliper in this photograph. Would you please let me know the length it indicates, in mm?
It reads 13.9 mm
